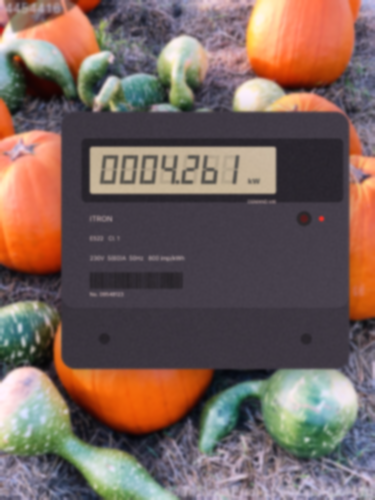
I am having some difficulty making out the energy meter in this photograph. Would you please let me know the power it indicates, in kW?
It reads 4.261 kW
